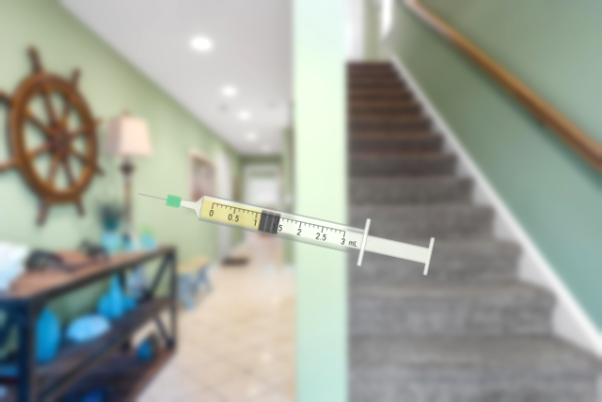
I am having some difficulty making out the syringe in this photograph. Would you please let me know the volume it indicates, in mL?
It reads 1.1 mL
